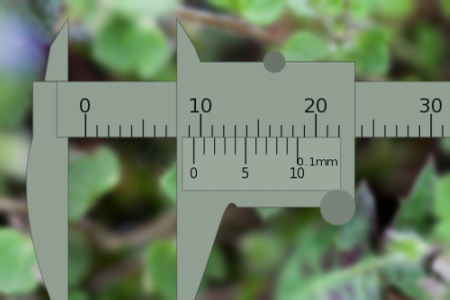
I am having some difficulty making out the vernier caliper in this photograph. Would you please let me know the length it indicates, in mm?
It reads 9.4 mm
